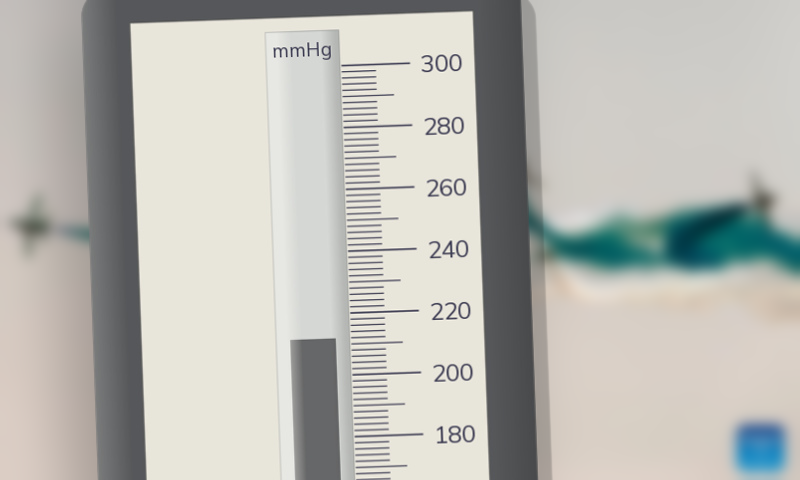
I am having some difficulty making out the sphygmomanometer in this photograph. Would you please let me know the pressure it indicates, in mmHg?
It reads 212 mmHg
